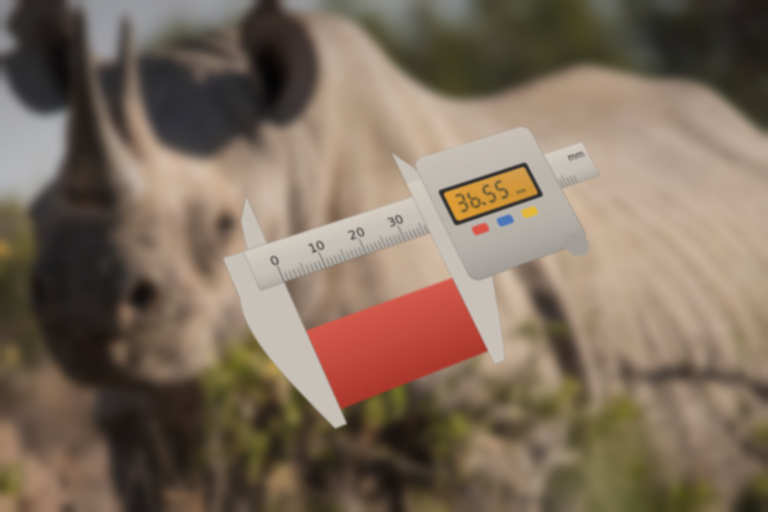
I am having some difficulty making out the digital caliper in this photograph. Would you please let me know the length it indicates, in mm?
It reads 36.55 mm
